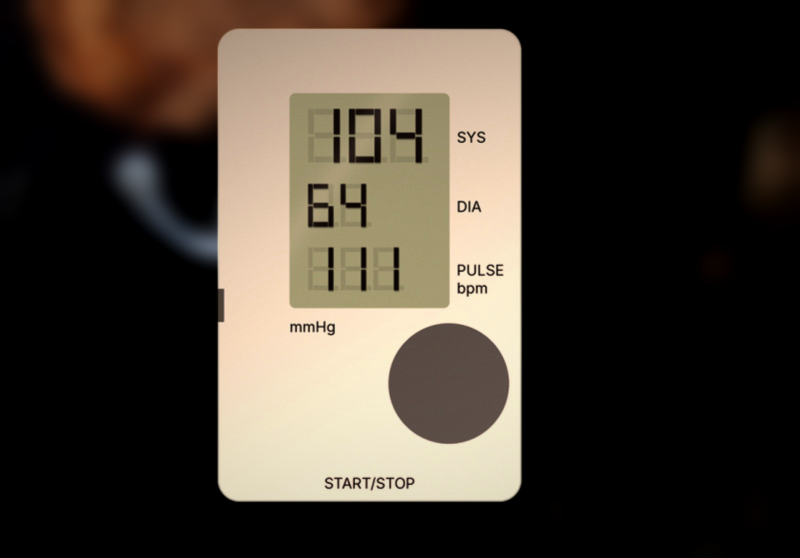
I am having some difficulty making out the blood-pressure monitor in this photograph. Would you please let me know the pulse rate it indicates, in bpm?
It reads 111 bpm
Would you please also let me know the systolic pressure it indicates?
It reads 104 mmHg
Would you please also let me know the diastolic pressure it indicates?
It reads 64 mmHg
